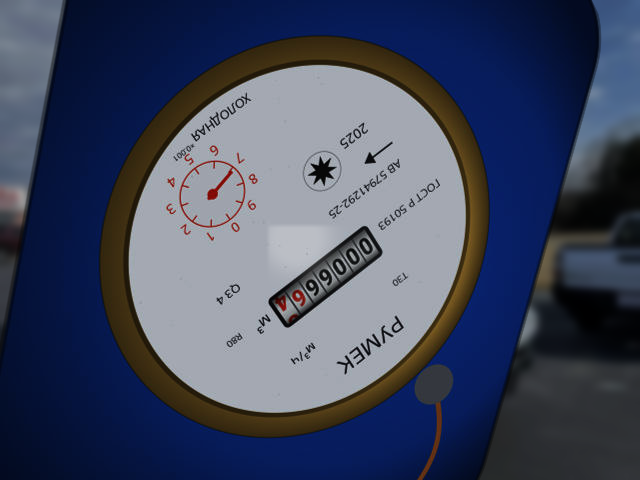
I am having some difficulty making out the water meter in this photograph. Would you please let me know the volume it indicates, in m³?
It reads 66.637 m³
